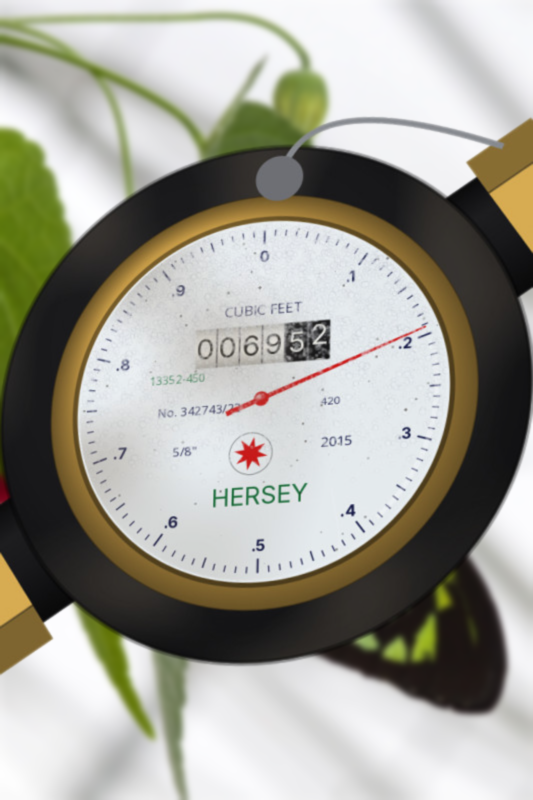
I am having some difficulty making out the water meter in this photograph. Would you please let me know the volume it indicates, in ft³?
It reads 6952.19 ft³
